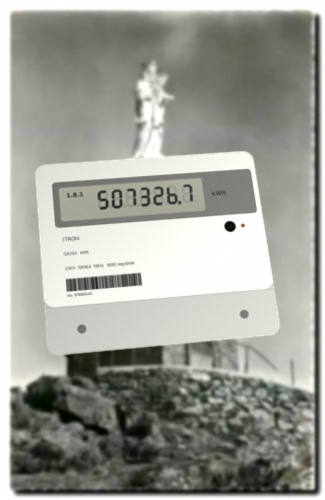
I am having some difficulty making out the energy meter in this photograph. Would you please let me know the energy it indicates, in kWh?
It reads 507326.7 kWh
